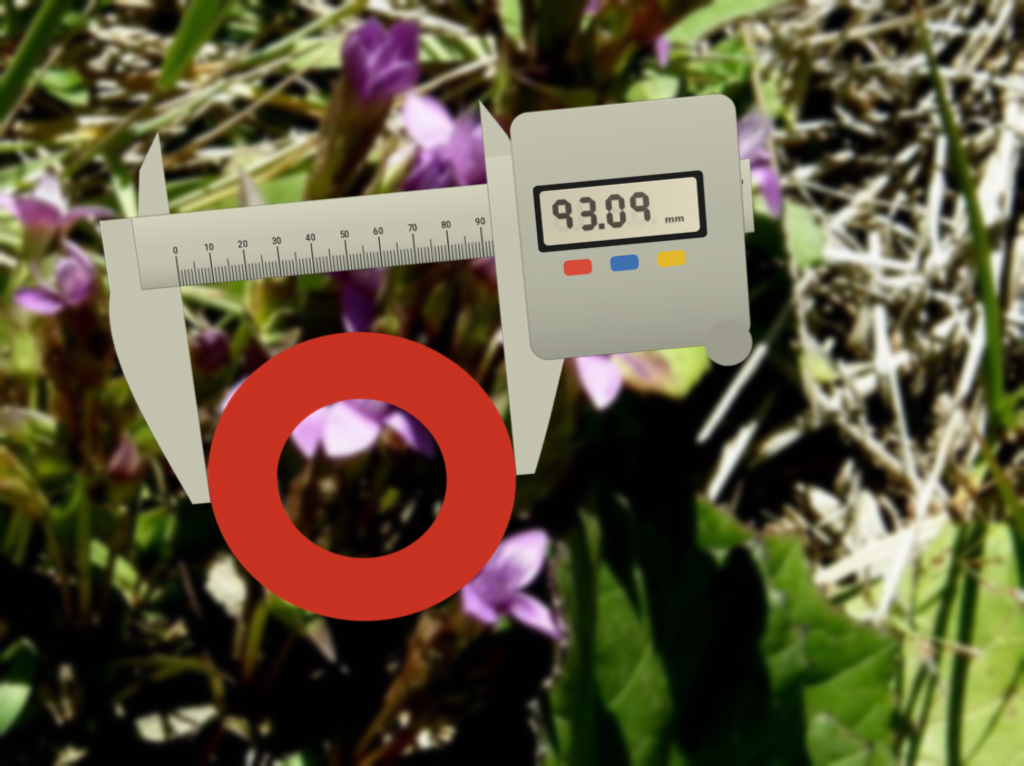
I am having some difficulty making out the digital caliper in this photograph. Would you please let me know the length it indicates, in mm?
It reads 93.09 mm
